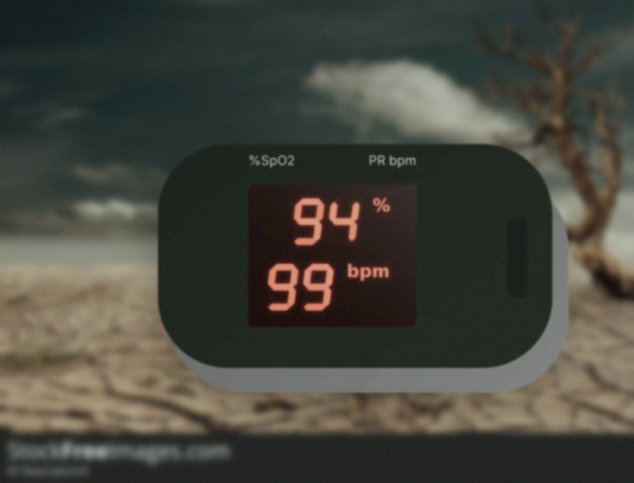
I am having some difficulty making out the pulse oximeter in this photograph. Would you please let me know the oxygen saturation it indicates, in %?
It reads 94 %
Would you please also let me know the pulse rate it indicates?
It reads 99 bpm
